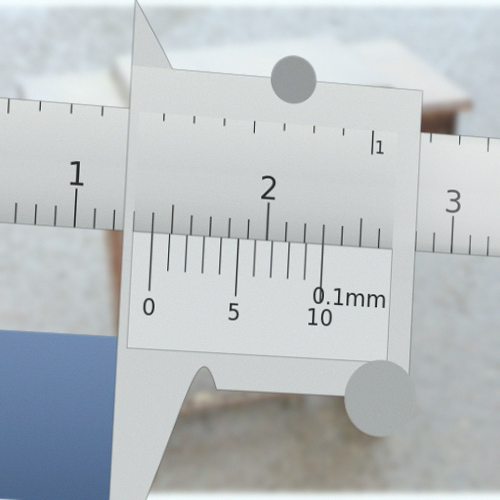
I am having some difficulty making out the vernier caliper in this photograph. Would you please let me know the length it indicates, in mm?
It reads 14.0 mm
